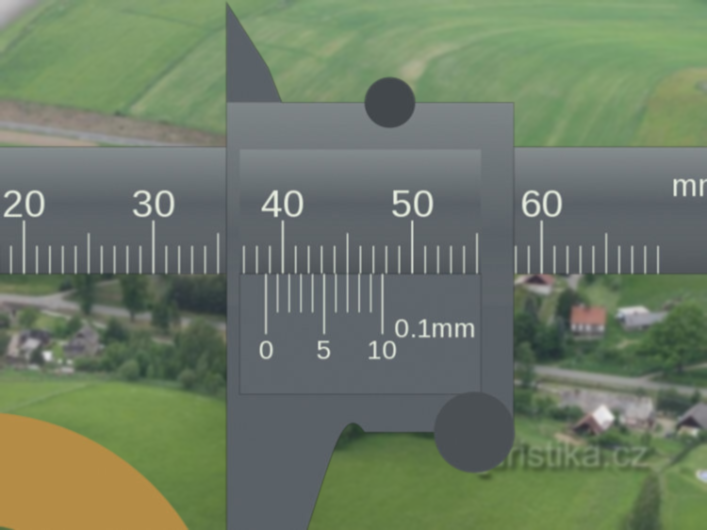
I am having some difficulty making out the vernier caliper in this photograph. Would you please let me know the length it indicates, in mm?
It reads 38.7 mm
